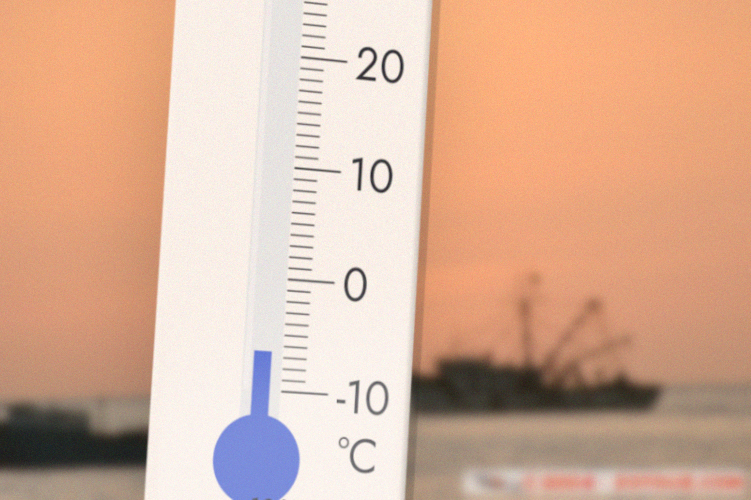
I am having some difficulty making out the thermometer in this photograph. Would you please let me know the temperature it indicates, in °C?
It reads -6.5 °C
